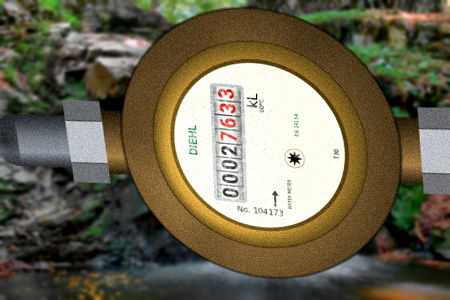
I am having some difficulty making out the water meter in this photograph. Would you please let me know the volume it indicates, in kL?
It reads 2.7633 kL
